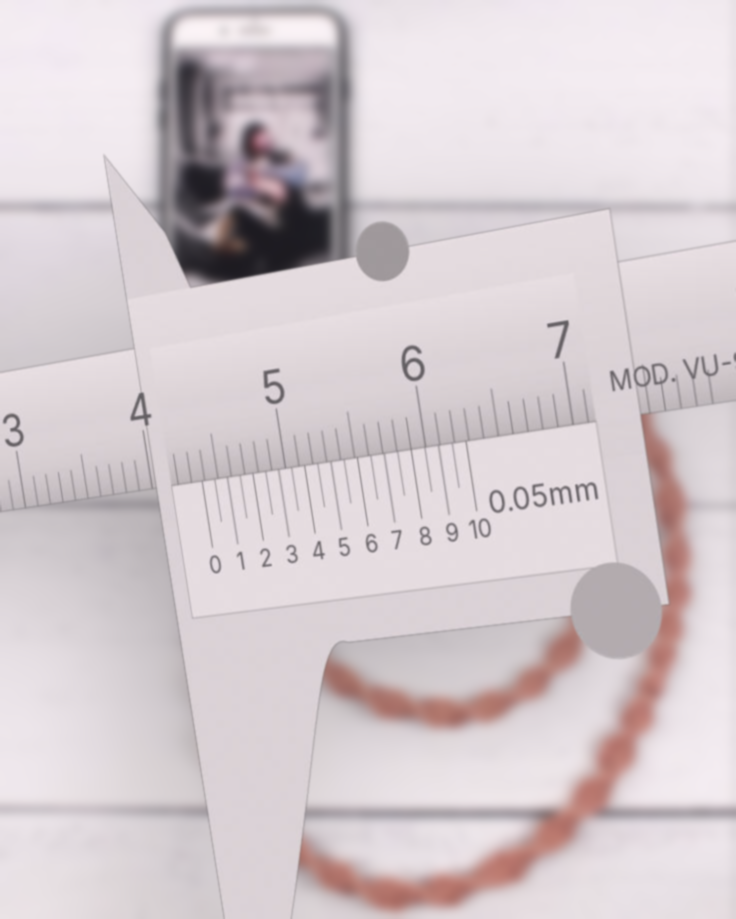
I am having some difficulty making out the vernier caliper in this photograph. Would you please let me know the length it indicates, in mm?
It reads 43.8 mm
